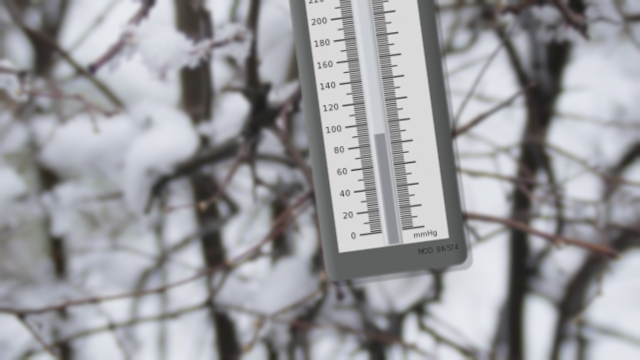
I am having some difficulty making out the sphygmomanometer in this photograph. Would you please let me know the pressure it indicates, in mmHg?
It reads 90 mmHg
